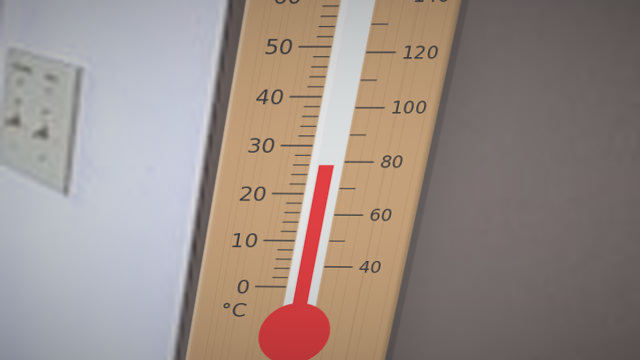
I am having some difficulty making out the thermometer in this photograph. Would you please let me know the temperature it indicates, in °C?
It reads 26 °C
